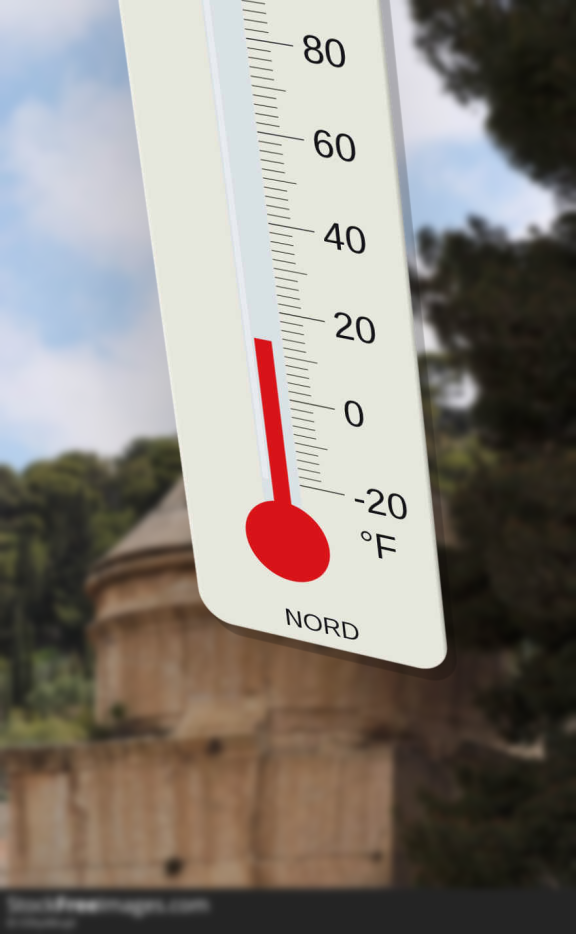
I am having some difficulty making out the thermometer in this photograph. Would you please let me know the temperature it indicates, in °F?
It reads 13 °F
